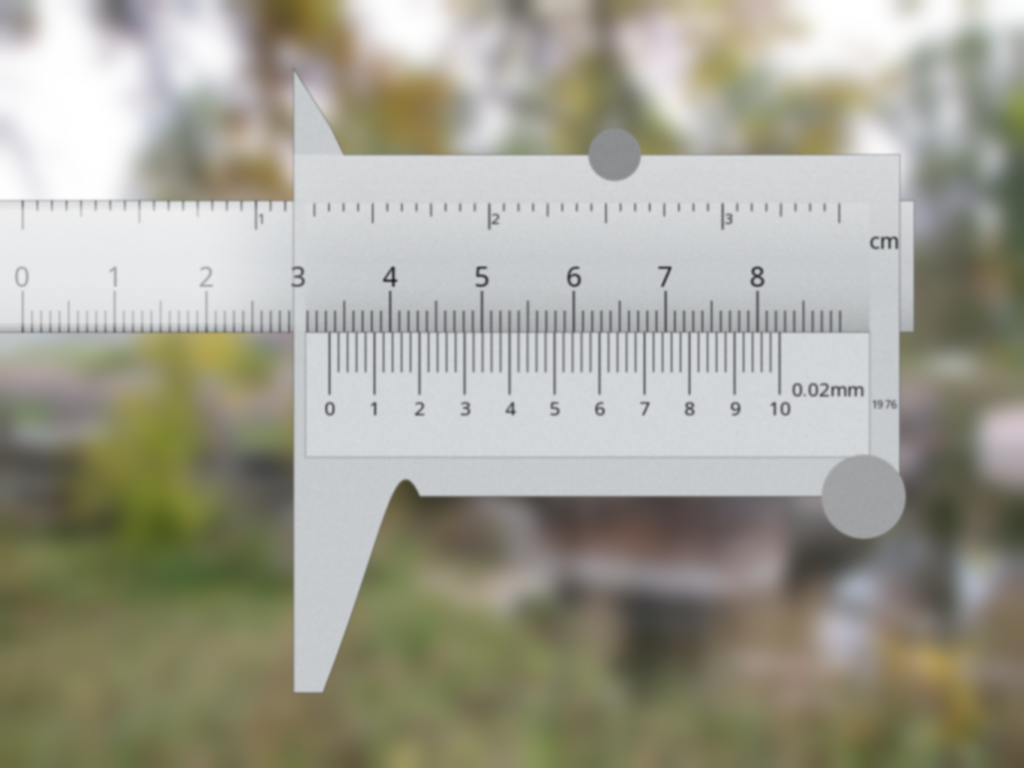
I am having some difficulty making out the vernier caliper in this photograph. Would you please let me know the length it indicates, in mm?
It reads 33.4 mm
